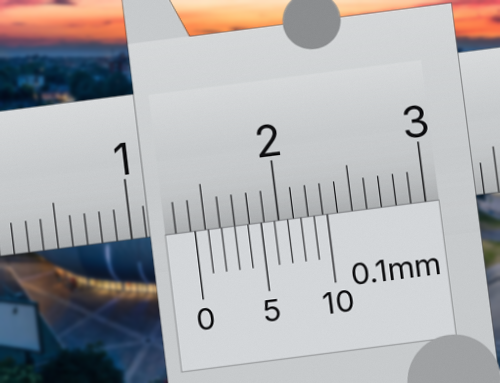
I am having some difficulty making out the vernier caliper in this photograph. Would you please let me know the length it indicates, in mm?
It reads 14.3 mm
